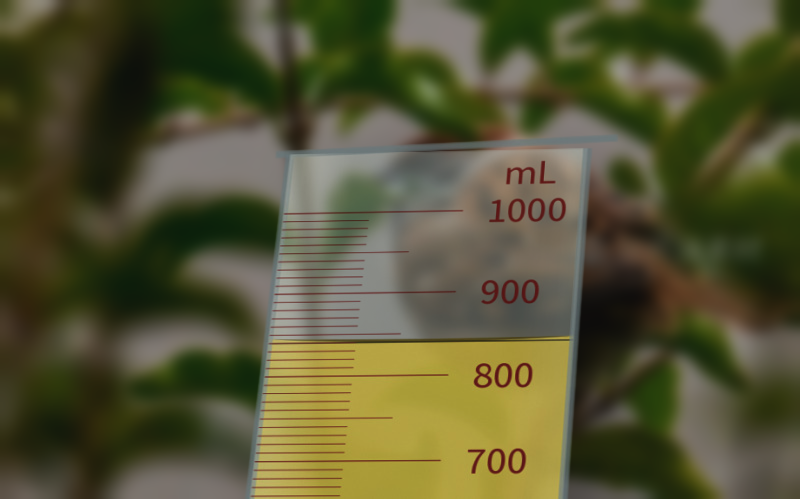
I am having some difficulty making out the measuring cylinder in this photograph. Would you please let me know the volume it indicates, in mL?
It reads 840 mL
